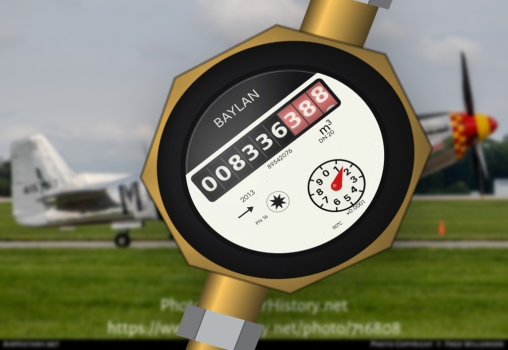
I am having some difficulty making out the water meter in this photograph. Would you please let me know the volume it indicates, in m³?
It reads 8336.3881 m³
